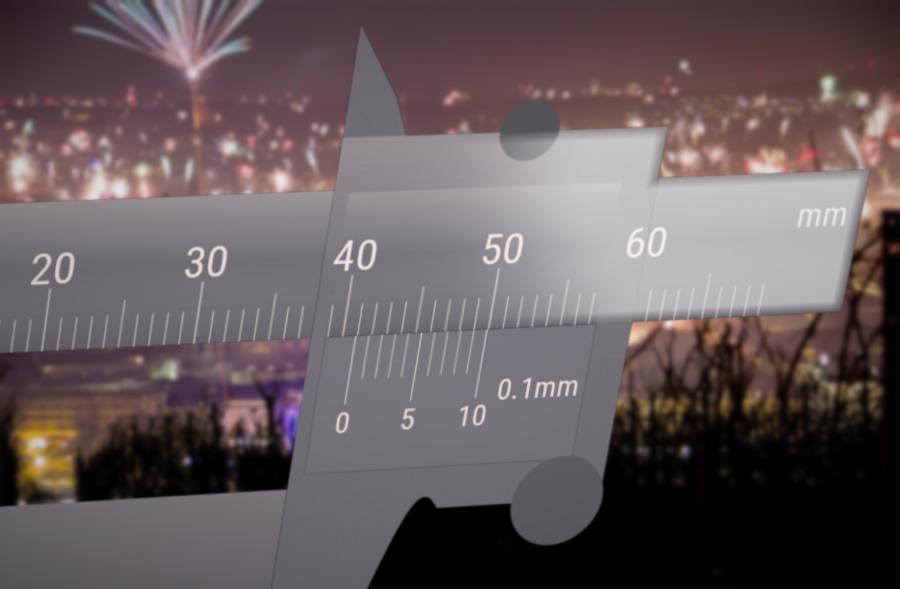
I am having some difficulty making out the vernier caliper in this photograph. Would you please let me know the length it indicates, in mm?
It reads 40.9 mm
